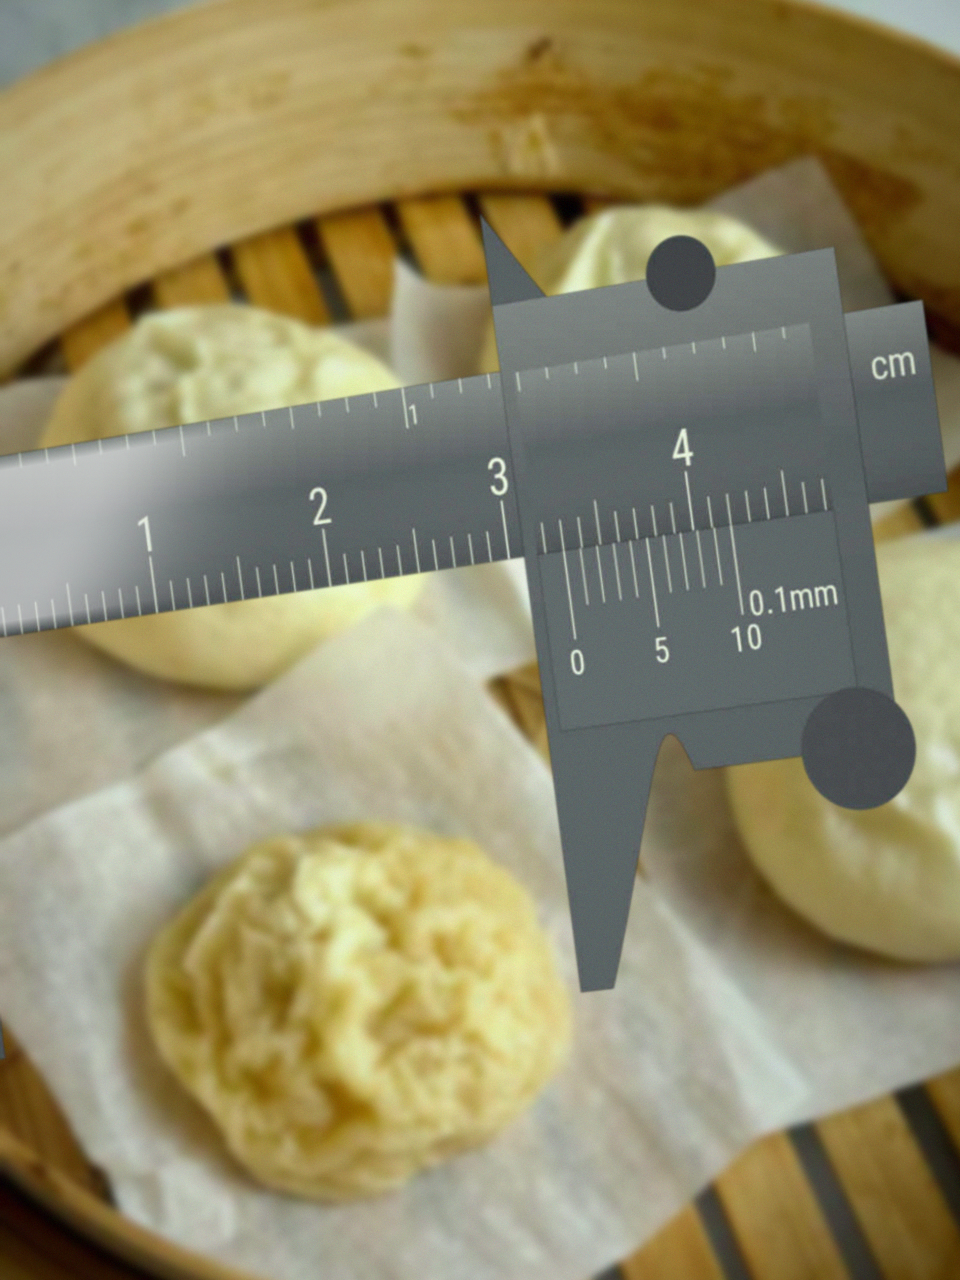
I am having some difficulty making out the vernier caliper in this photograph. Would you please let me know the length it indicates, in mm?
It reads 33.0 mm
